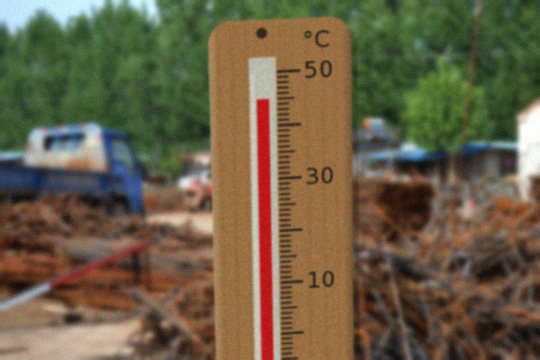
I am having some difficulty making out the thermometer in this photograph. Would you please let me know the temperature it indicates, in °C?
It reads 45 °C
